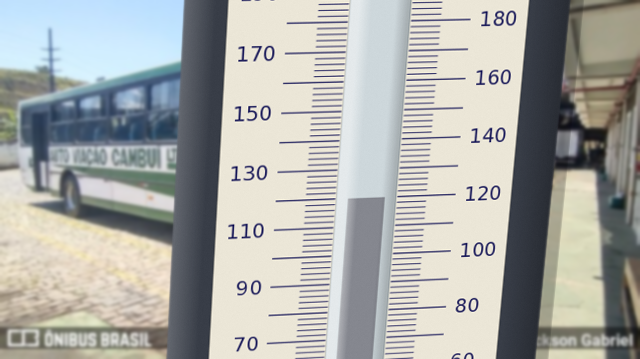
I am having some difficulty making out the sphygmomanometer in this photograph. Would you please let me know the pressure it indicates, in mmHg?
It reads 120 mmHg
